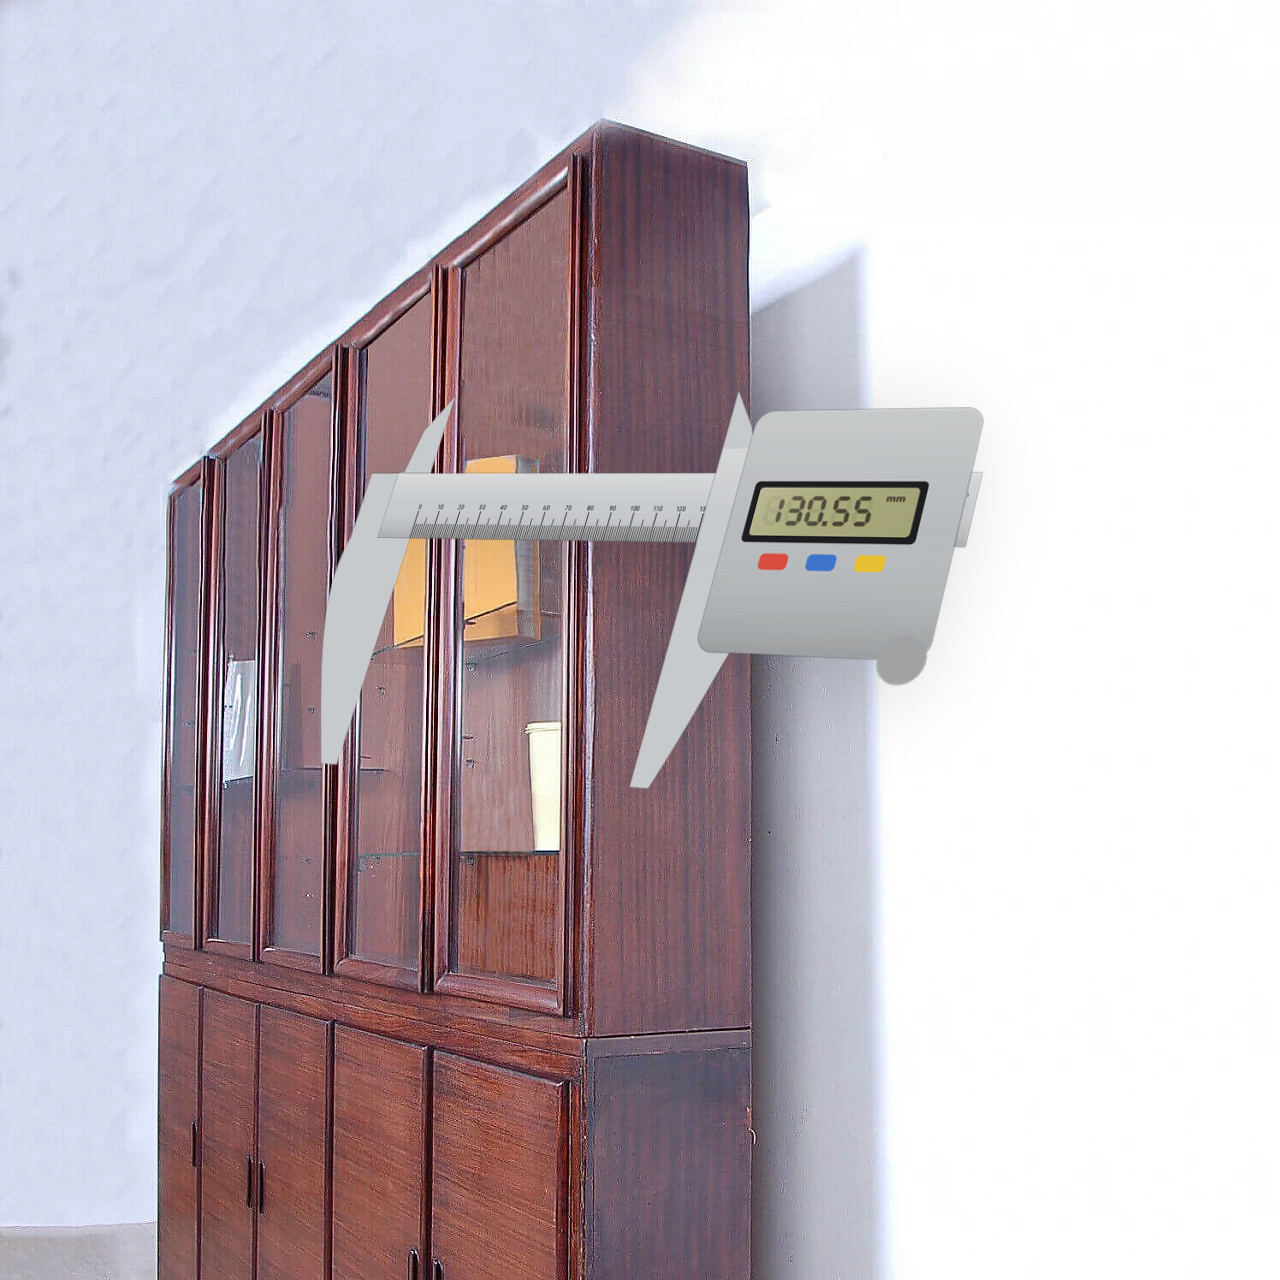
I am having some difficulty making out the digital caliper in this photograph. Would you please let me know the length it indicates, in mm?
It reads 130.55 mm
